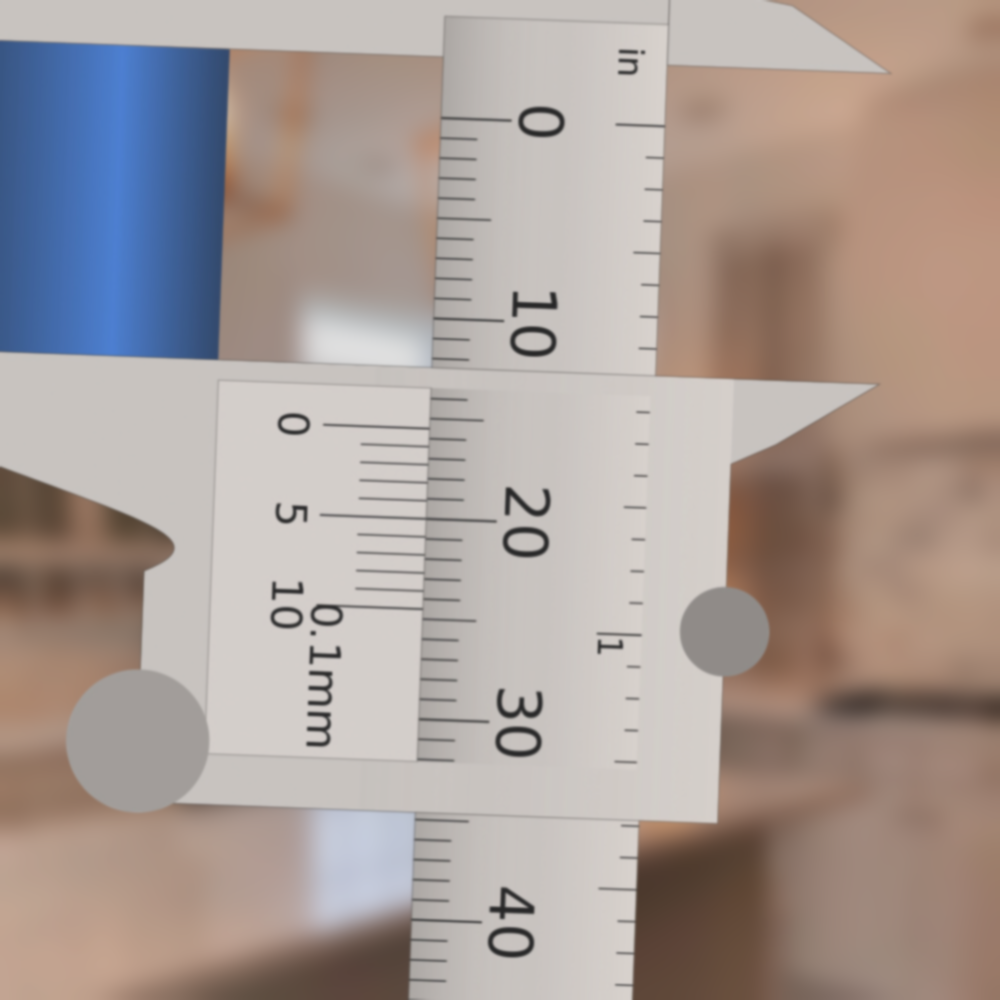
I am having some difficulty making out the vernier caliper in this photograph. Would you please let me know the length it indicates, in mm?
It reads 15.5 mm
